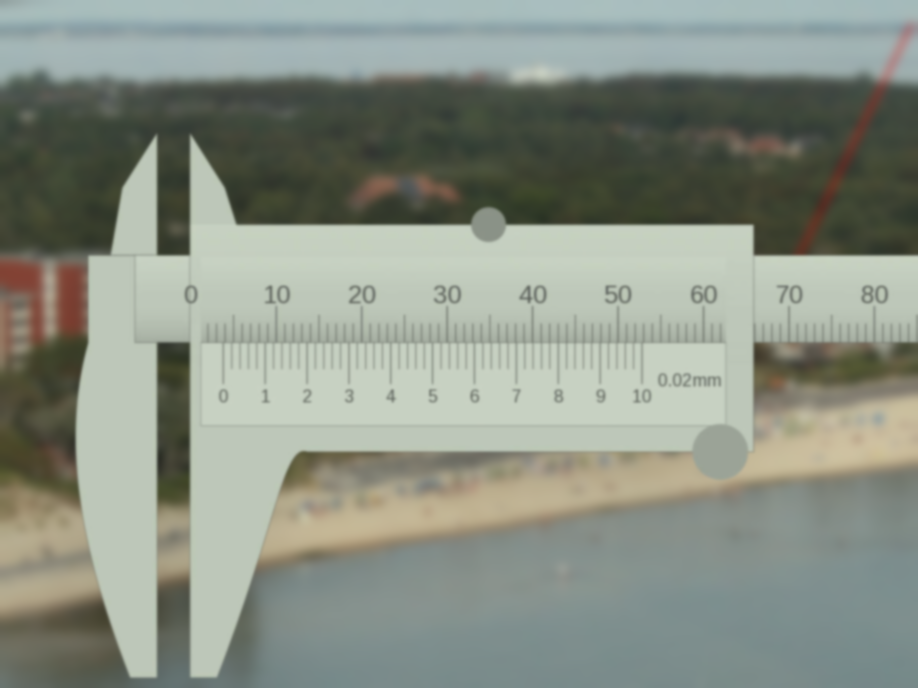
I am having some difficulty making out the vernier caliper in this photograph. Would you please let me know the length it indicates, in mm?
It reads 3.8 mm
